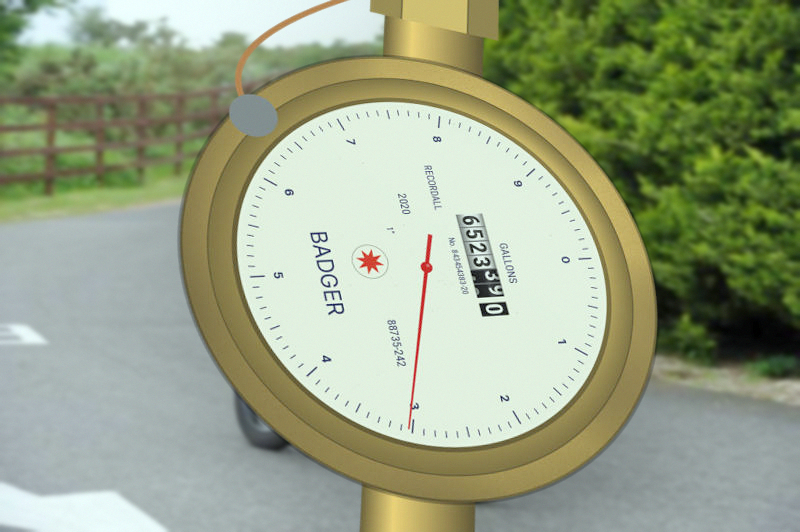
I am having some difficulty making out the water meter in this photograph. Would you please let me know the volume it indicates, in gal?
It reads 6523393.0 gal
